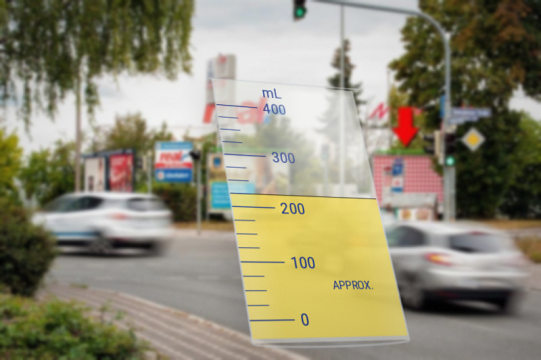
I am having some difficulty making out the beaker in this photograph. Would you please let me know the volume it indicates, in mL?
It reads 225 mL
